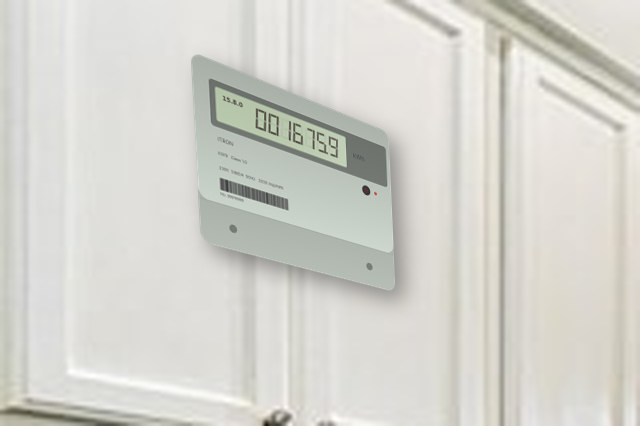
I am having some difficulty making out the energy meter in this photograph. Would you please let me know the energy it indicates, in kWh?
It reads 1675.9 kWh
